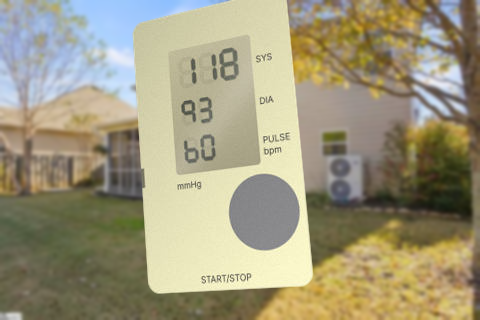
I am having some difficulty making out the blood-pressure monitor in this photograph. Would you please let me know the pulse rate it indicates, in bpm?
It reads 60 bpm
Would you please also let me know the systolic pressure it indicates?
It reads 118 mmHg
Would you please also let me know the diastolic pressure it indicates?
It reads 93 mmHg
